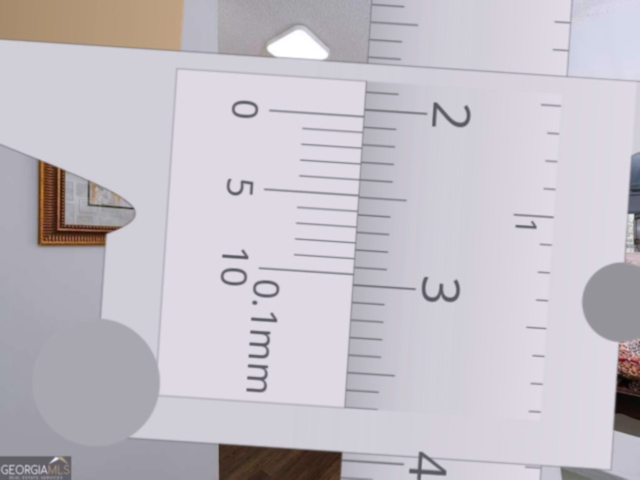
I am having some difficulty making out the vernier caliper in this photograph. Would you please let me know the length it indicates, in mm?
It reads 20.4 mm
